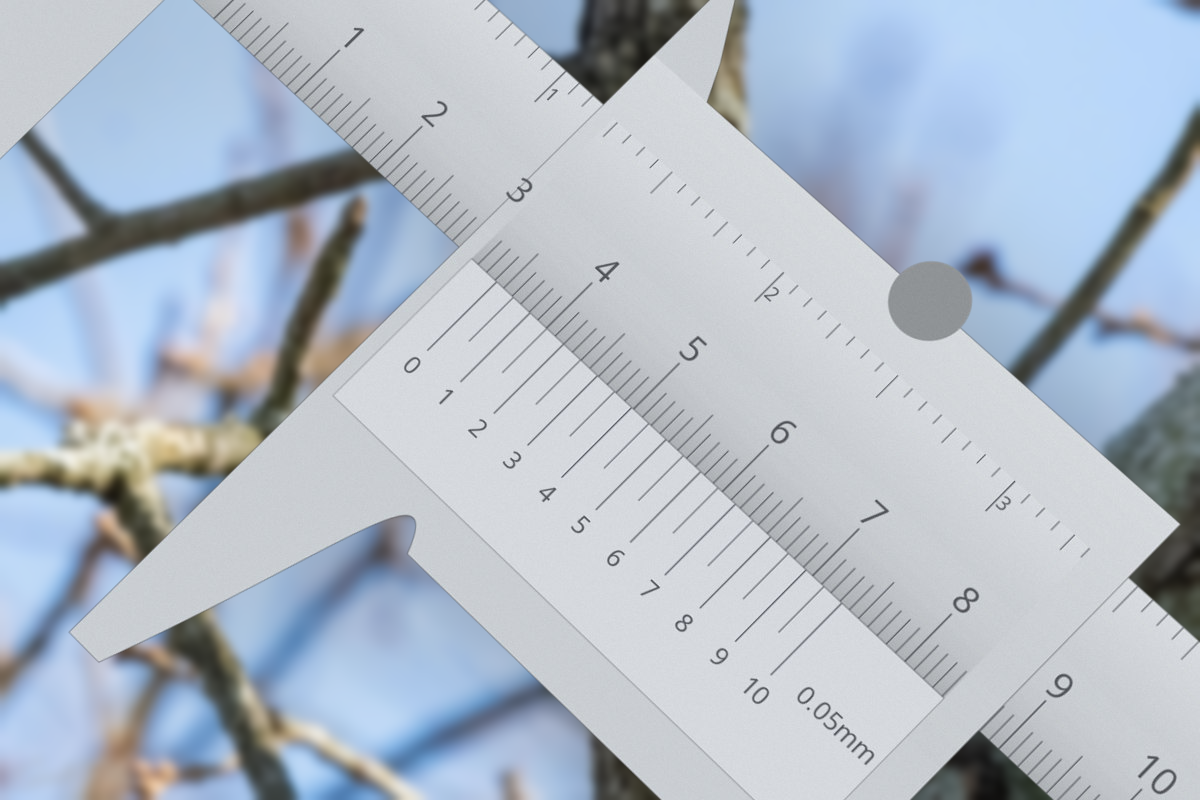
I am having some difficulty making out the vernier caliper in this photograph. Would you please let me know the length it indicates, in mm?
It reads 34.2 mm
